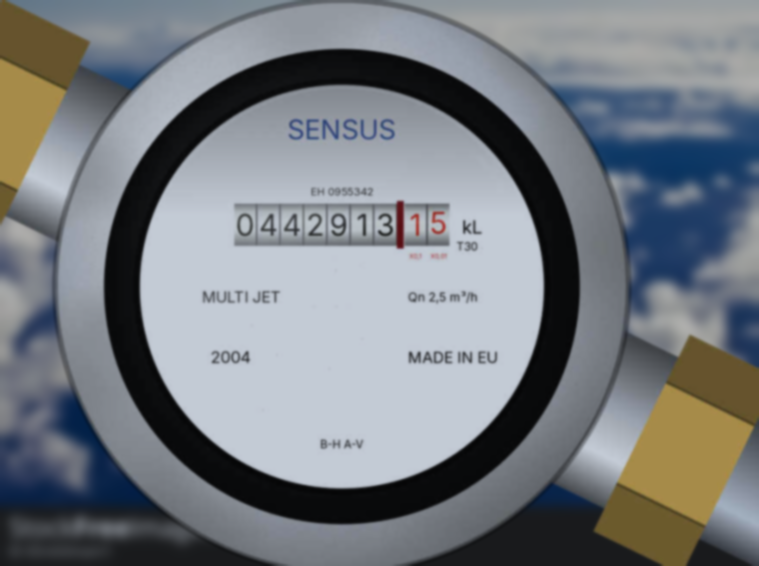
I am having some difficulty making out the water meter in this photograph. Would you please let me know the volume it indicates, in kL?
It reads 442913.15 kL
